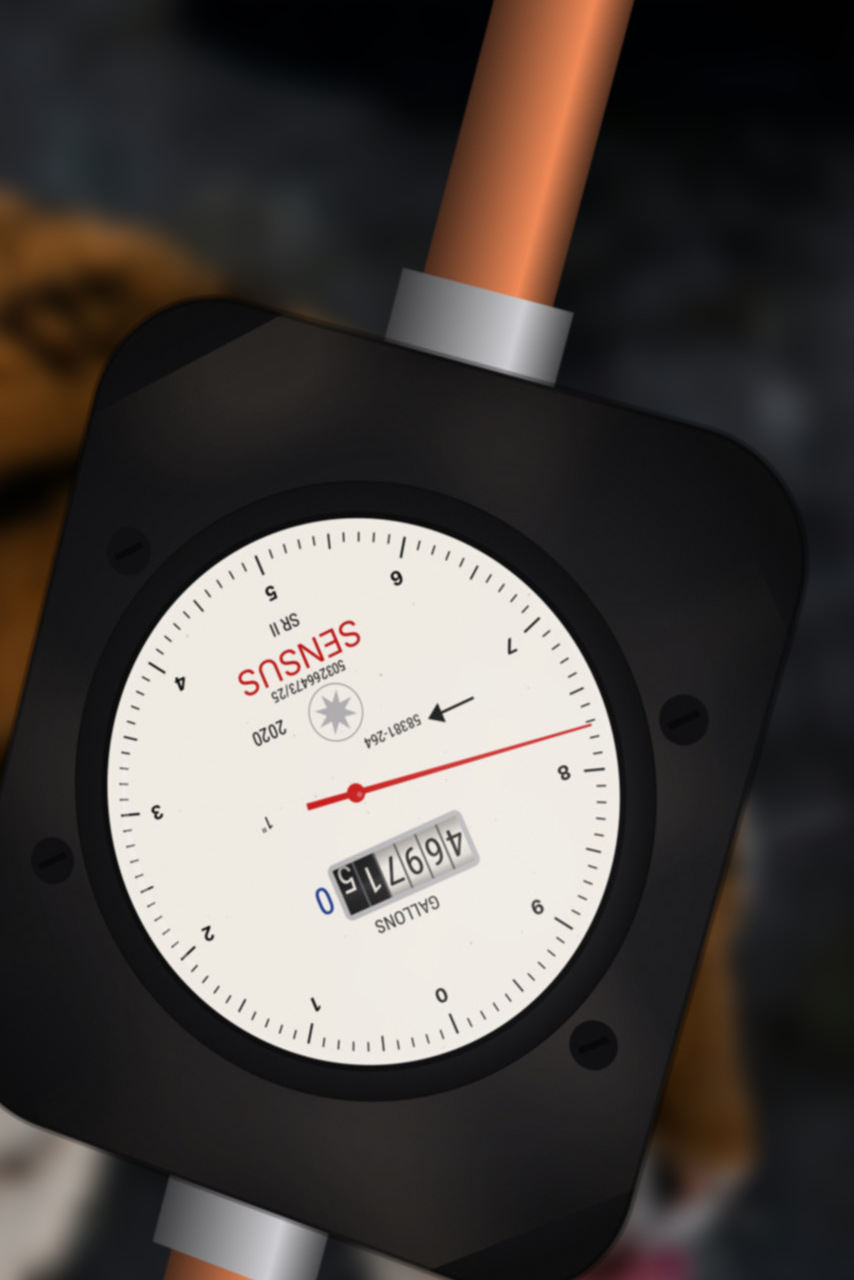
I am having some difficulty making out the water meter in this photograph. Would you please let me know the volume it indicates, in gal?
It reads 4697147.7 gal
